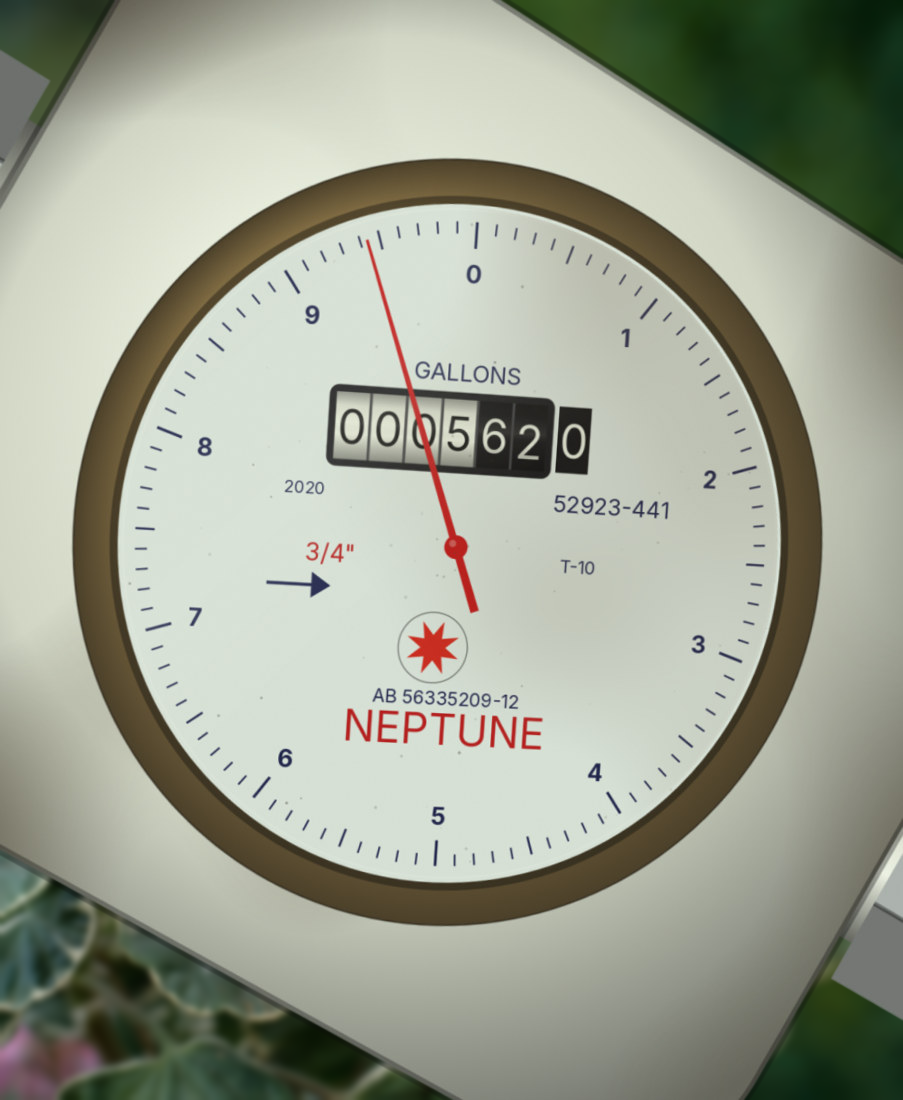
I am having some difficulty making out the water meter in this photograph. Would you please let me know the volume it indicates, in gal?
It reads 5619.4 gal
